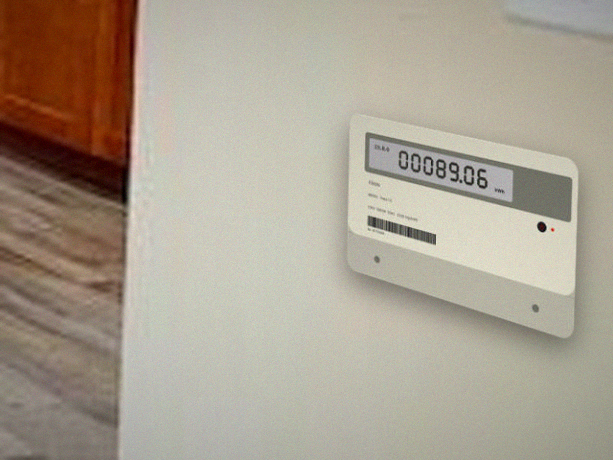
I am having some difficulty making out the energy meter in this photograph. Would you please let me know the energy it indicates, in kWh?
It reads 89.06 kWh
